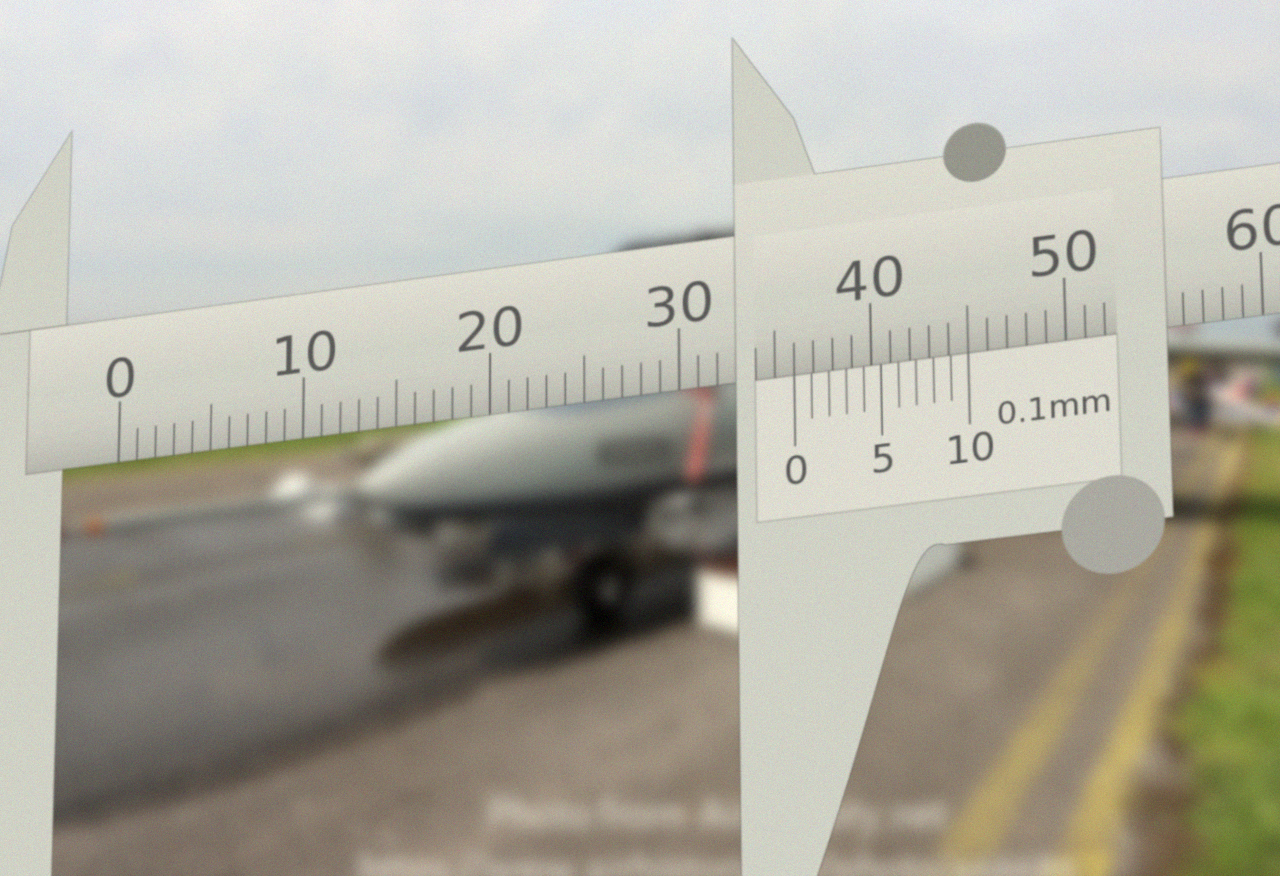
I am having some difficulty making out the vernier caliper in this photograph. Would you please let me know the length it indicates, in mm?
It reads 36.0 mm
